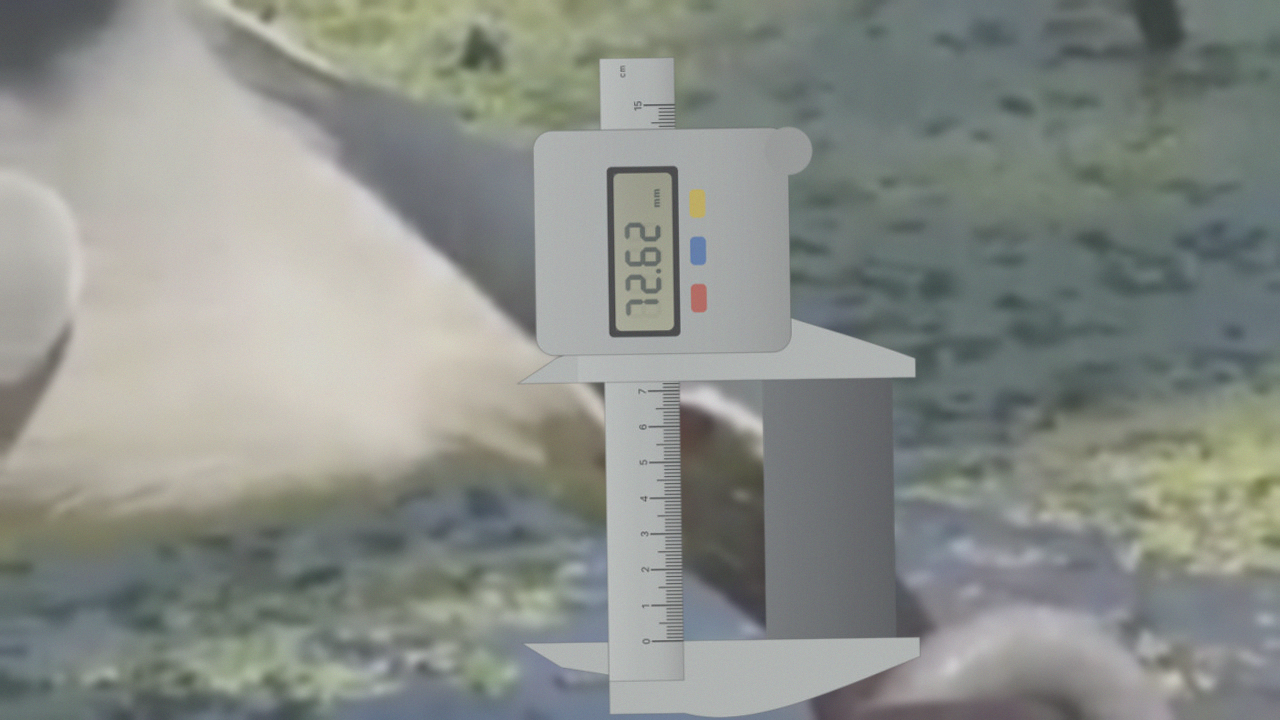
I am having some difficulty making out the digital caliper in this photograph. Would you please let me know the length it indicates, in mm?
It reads 72.62 mm
